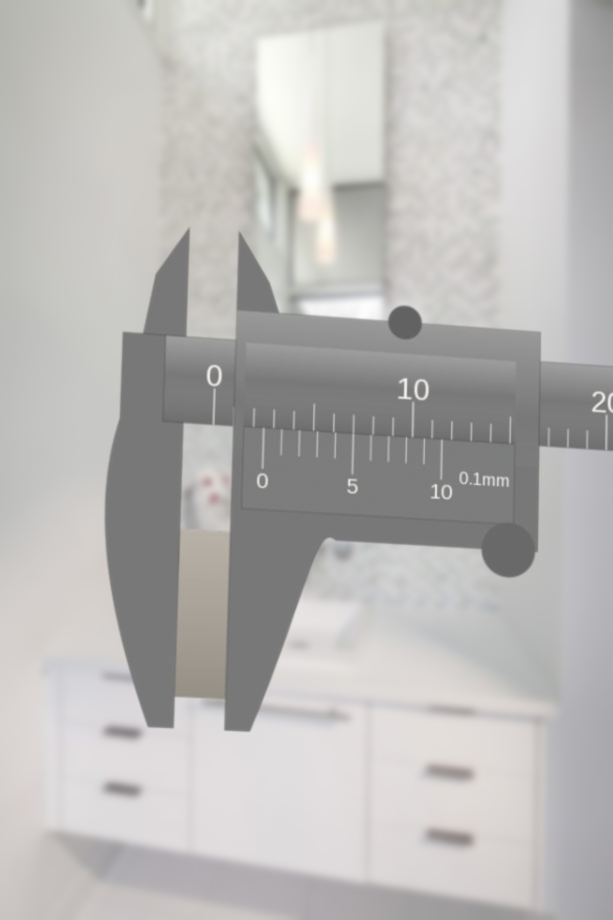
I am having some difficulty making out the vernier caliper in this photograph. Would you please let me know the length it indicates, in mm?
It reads 2.5 mm
